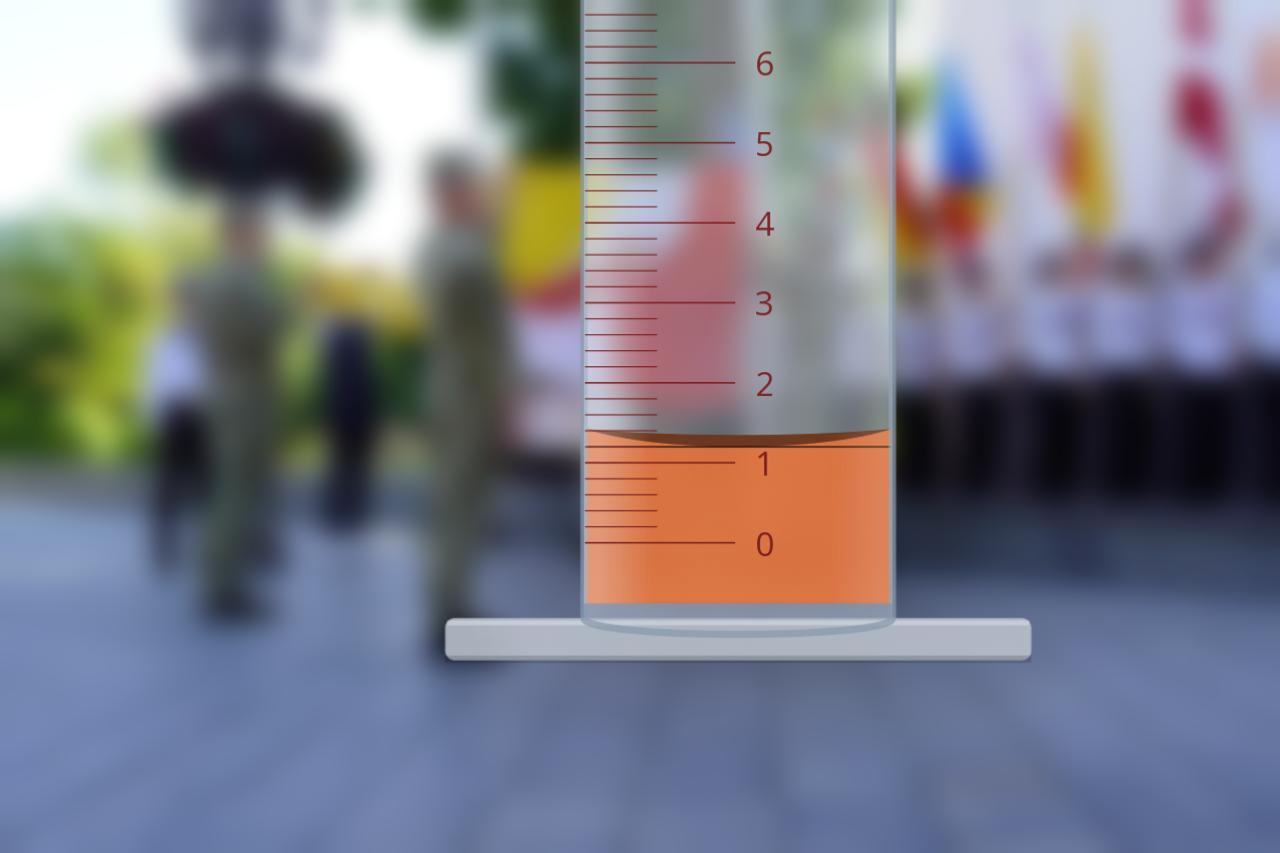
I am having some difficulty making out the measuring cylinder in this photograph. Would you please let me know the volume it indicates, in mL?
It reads 1.2 mL
